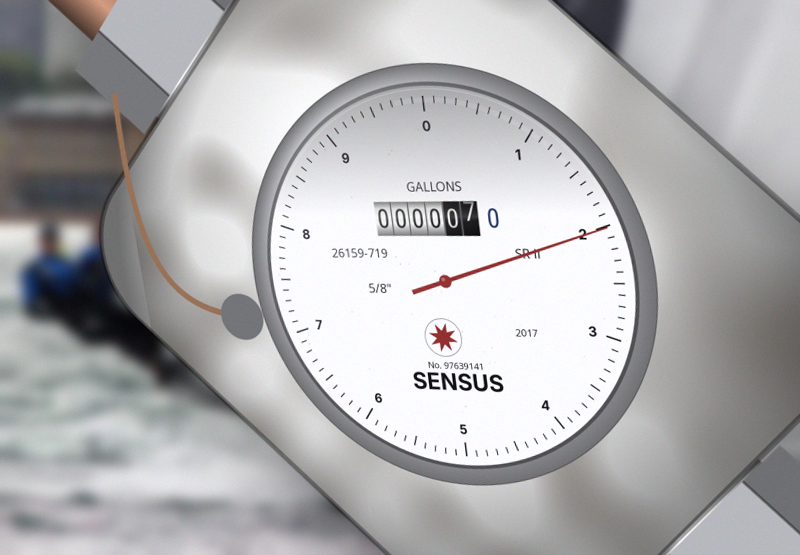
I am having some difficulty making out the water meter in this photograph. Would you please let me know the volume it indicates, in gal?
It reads 72.0 gal
